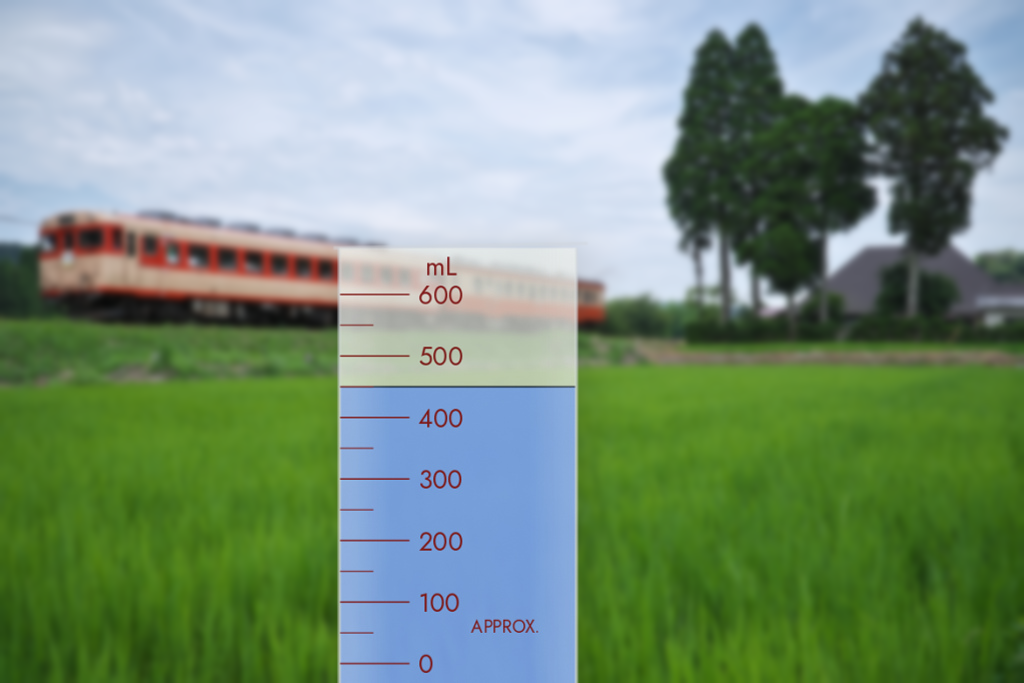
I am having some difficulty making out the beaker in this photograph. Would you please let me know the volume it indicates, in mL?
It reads 450 mL
